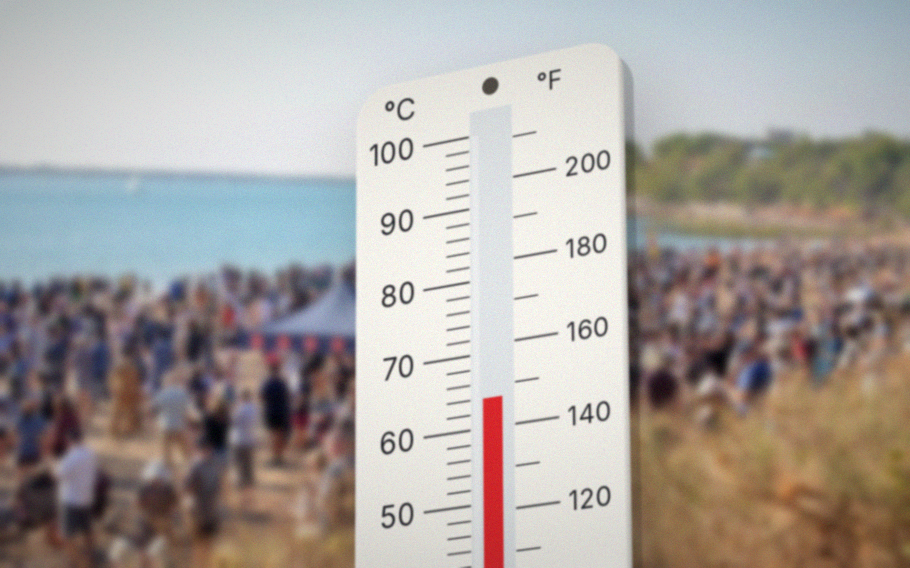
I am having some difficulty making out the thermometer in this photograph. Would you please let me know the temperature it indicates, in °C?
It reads 64 °C
